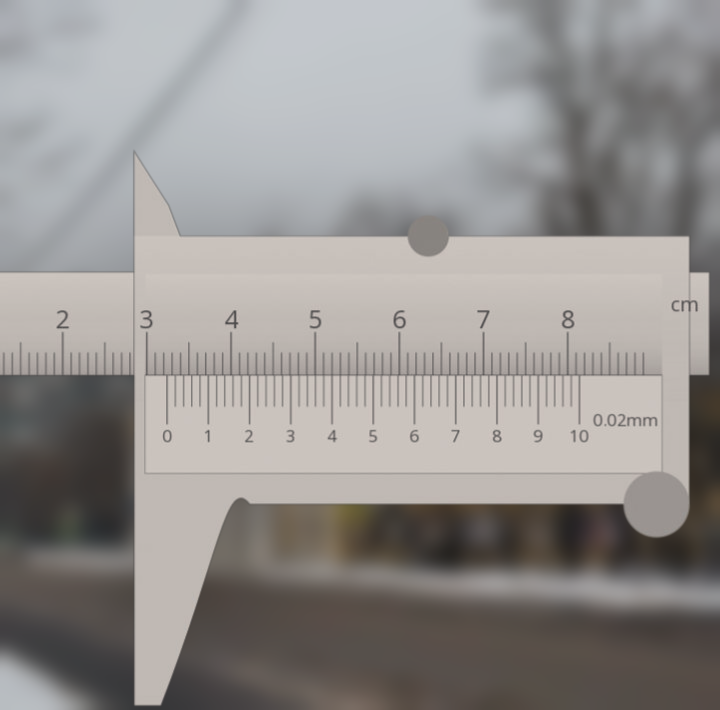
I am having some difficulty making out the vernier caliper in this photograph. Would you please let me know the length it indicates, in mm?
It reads 32.4 mm
